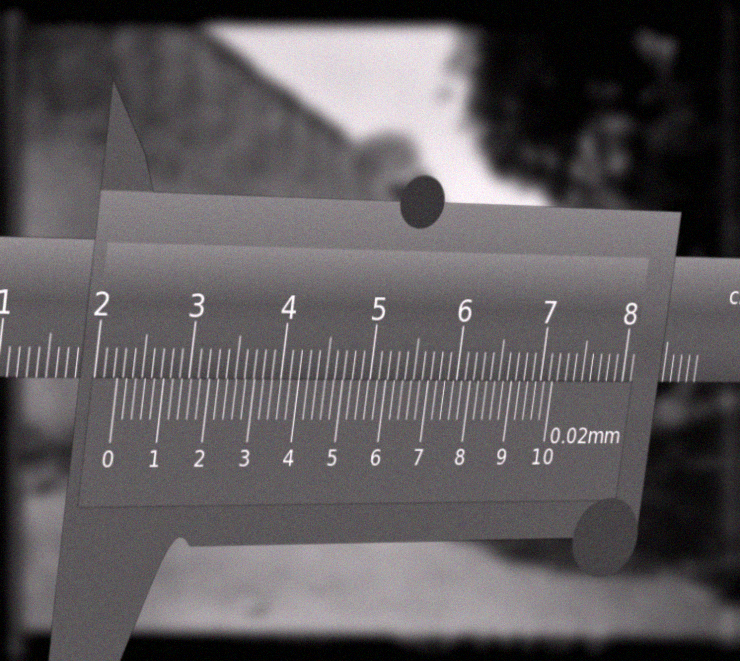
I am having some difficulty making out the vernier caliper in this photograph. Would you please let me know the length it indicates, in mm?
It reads 22.4 mm
